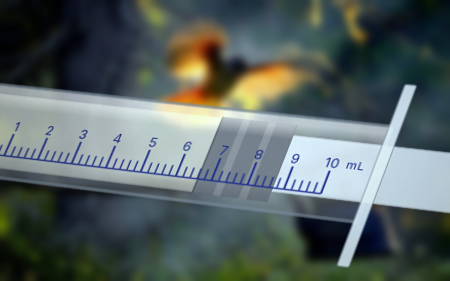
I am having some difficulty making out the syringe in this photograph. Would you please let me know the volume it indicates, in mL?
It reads 6.6 mL
